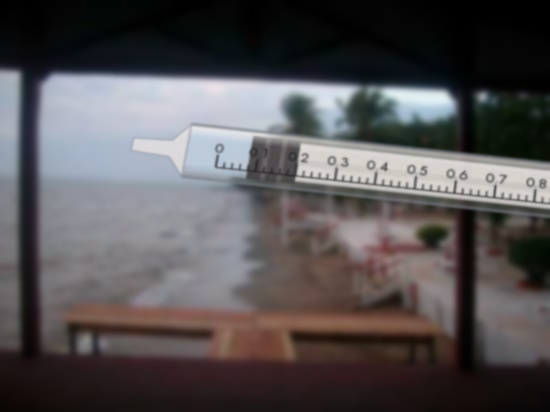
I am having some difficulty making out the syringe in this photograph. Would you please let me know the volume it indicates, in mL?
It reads 0.08 mL
